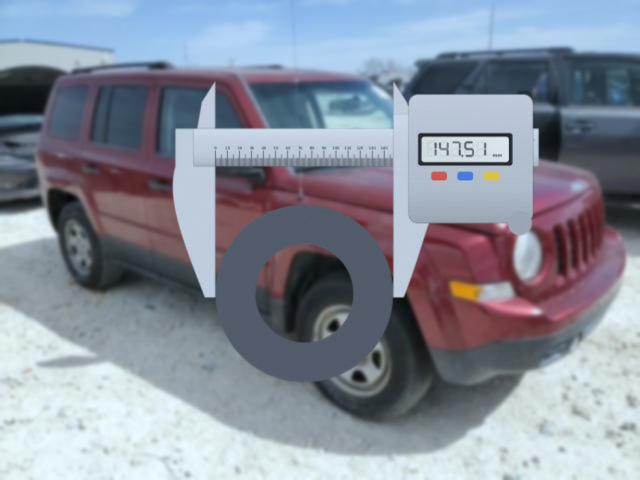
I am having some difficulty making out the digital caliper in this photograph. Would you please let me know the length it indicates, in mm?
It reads 147.51 mm
